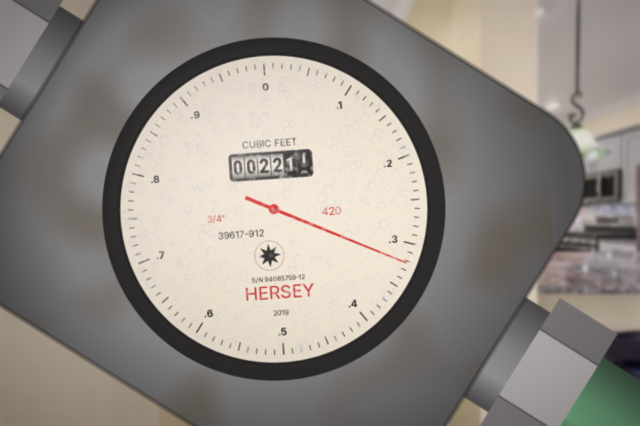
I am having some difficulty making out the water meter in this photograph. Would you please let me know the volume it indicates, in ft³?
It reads 2211.32 ft³
